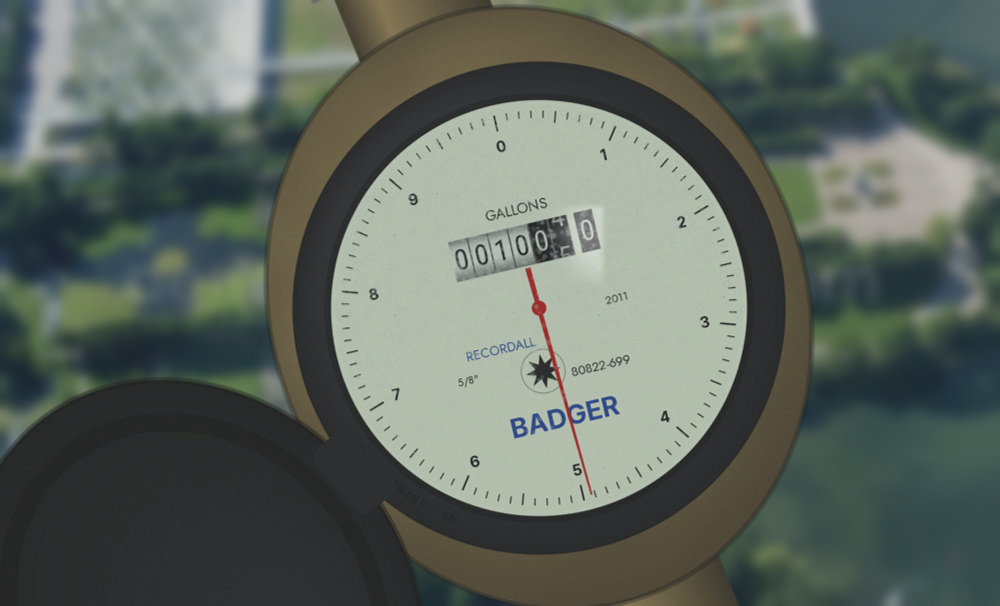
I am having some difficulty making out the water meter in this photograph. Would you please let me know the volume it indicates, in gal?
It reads 10044.9 gal
